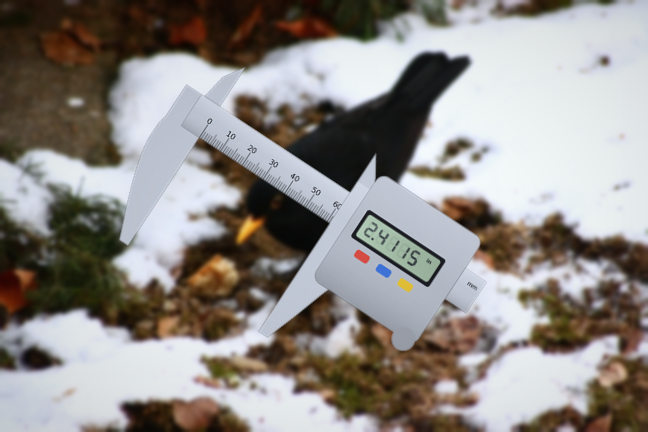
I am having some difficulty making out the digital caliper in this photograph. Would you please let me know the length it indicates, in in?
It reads 2.4115 in
